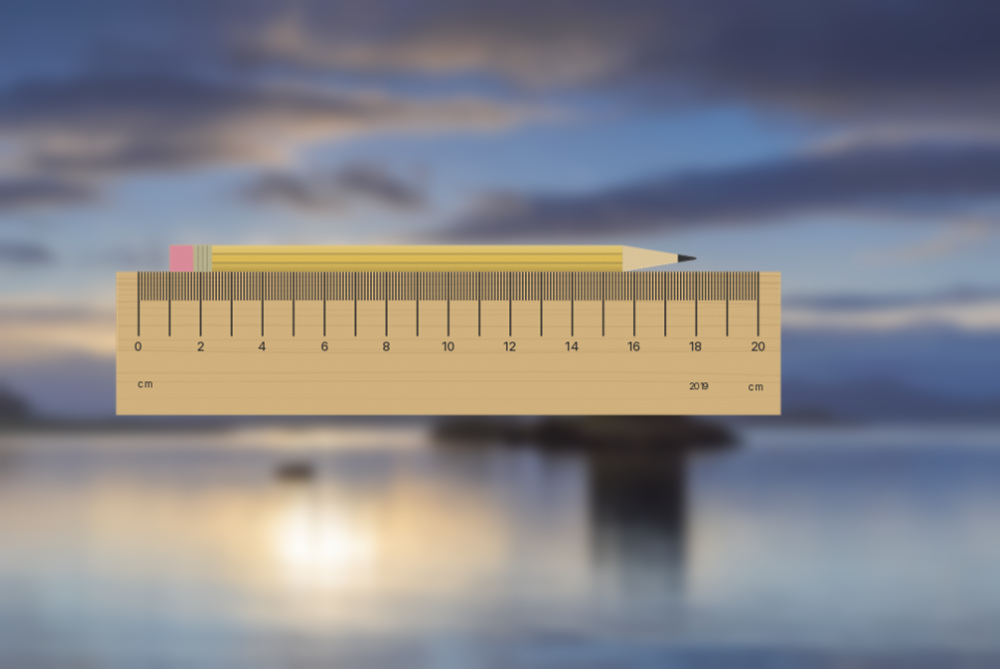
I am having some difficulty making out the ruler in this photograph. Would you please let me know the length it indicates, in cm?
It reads 17 cm
